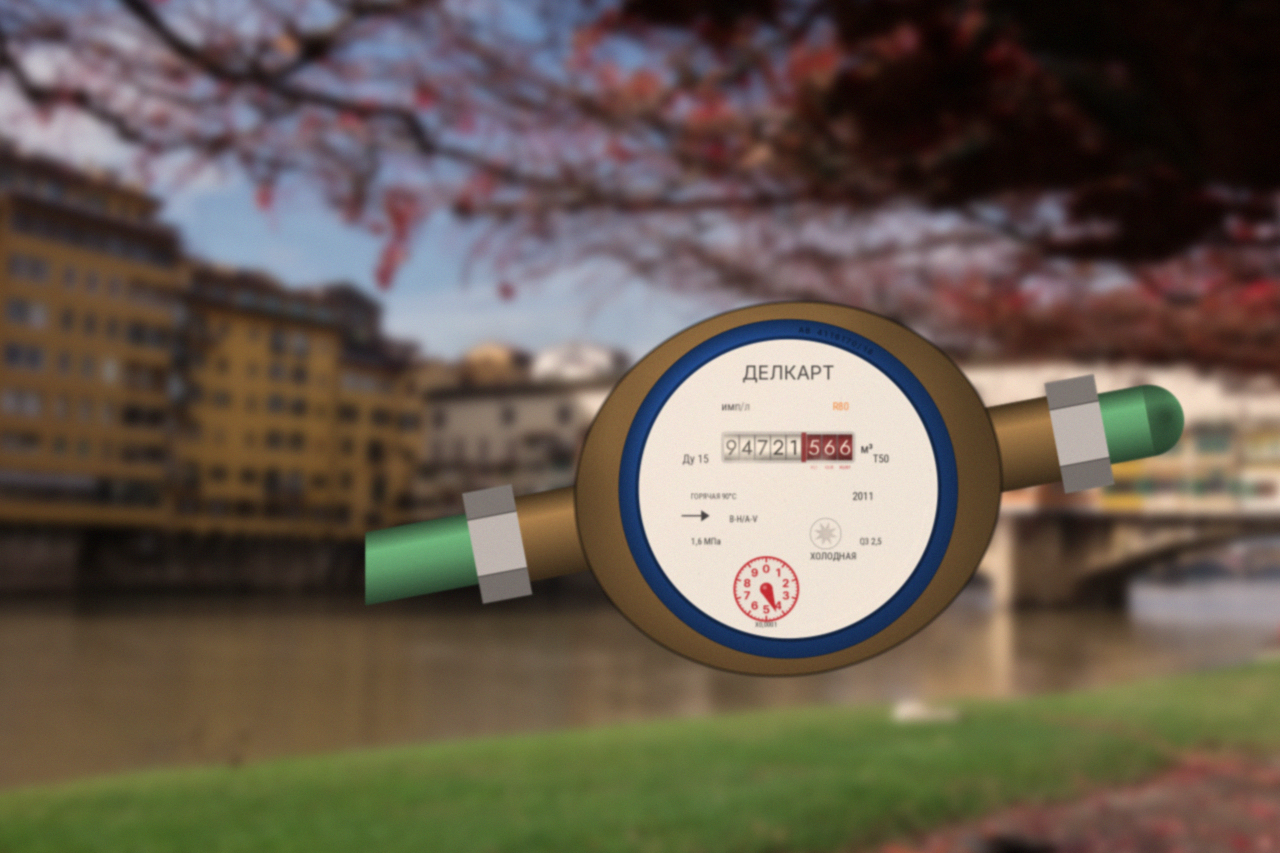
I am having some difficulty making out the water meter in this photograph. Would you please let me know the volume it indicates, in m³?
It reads 94721.5664 m³
